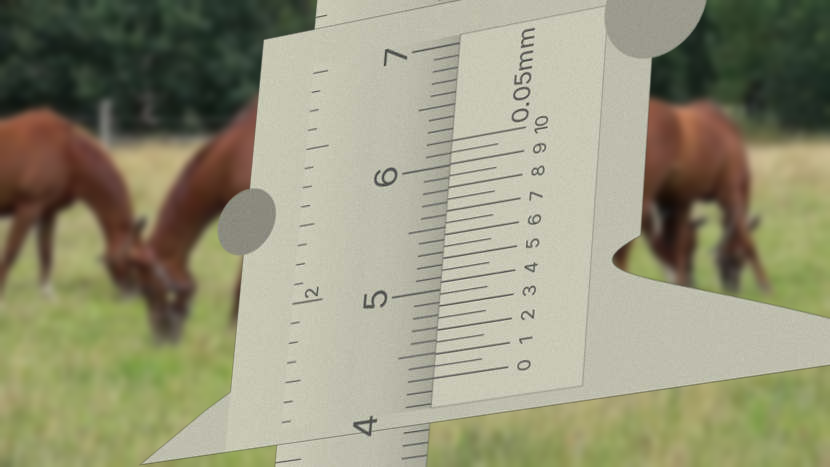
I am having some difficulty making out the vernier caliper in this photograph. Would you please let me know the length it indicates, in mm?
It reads 43.0 mm
